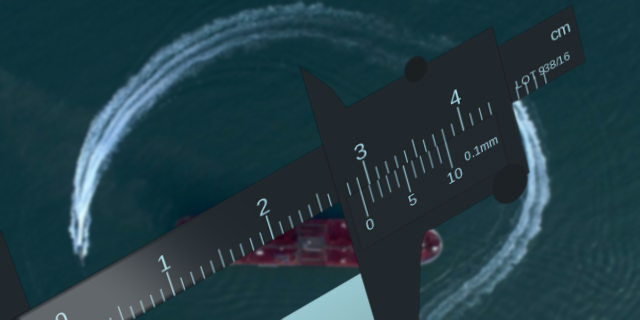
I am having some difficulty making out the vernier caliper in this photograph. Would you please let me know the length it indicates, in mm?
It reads 29.0 mm
